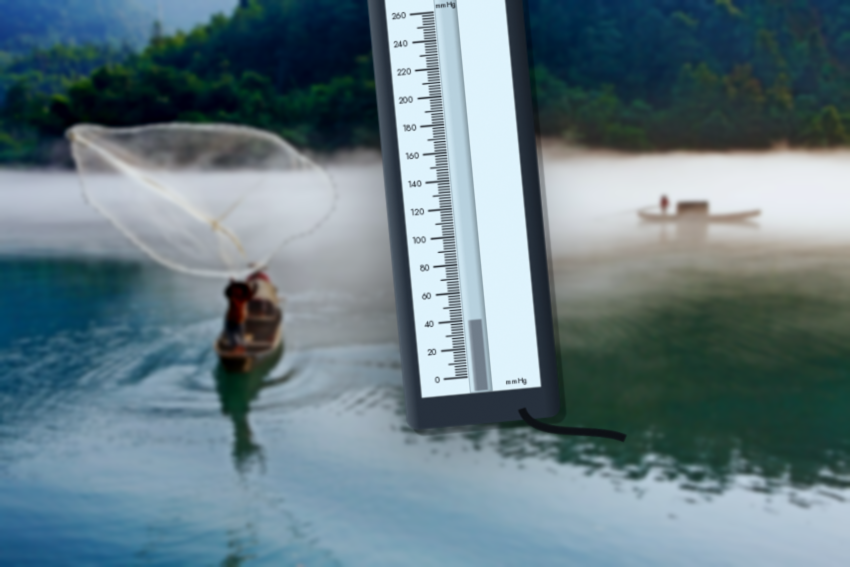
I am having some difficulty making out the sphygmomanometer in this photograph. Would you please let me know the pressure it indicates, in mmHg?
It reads 40 mmHg
